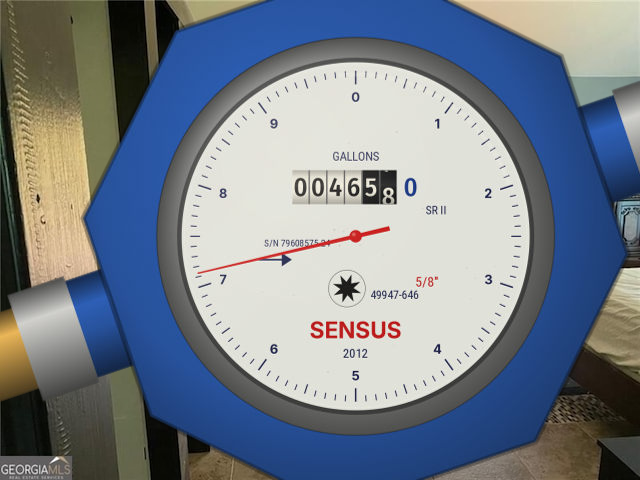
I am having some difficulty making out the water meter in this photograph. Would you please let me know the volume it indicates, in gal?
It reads 46577.1 gal
